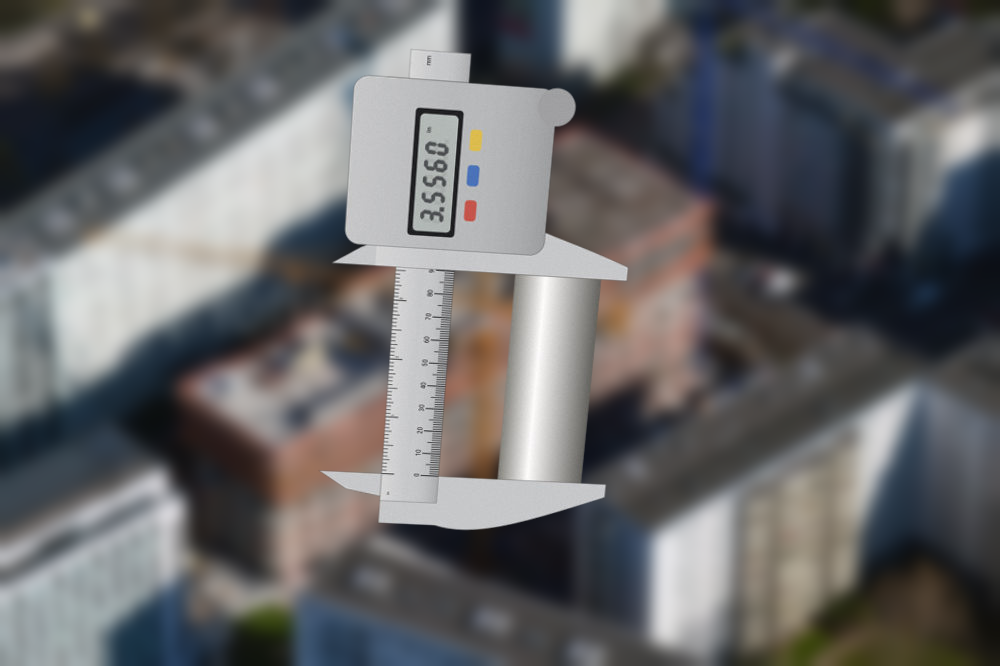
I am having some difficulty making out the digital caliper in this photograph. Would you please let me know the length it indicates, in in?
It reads 3.5560 in
